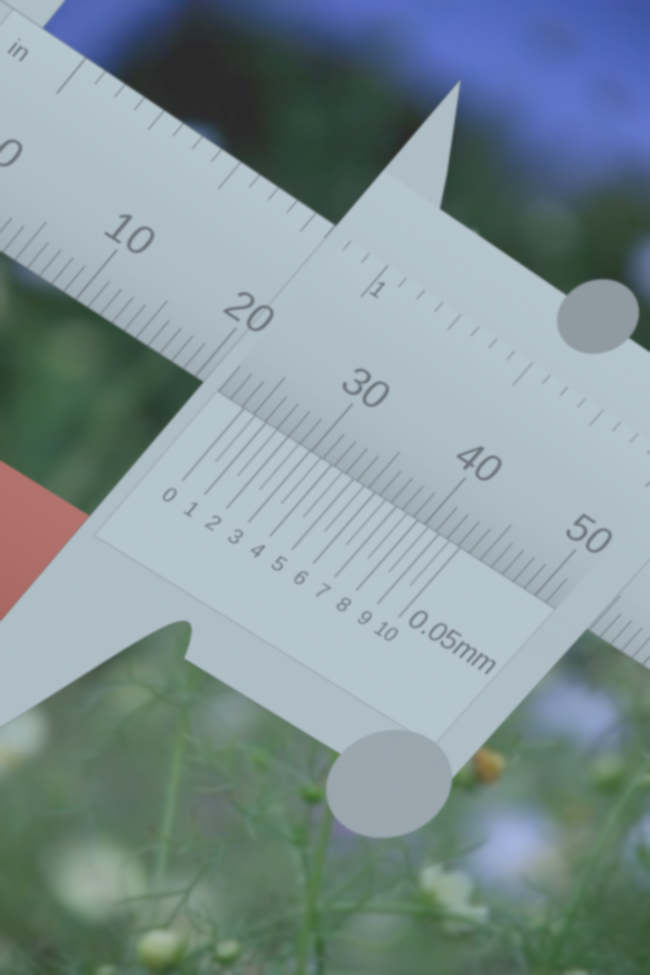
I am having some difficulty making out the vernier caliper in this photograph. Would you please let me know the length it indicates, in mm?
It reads 24.2 mm
